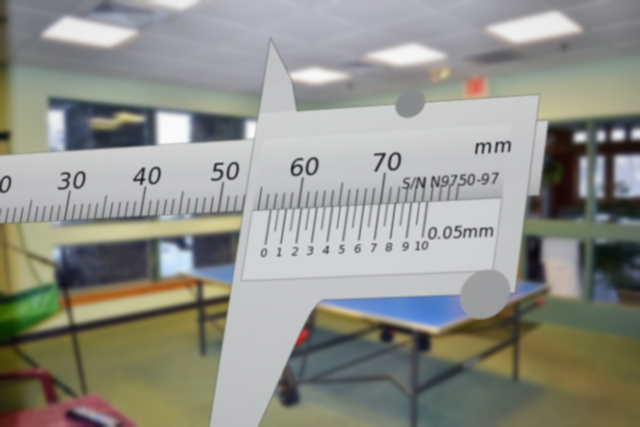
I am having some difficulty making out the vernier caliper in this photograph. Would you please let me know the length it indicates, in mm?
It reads 56.6 mm
